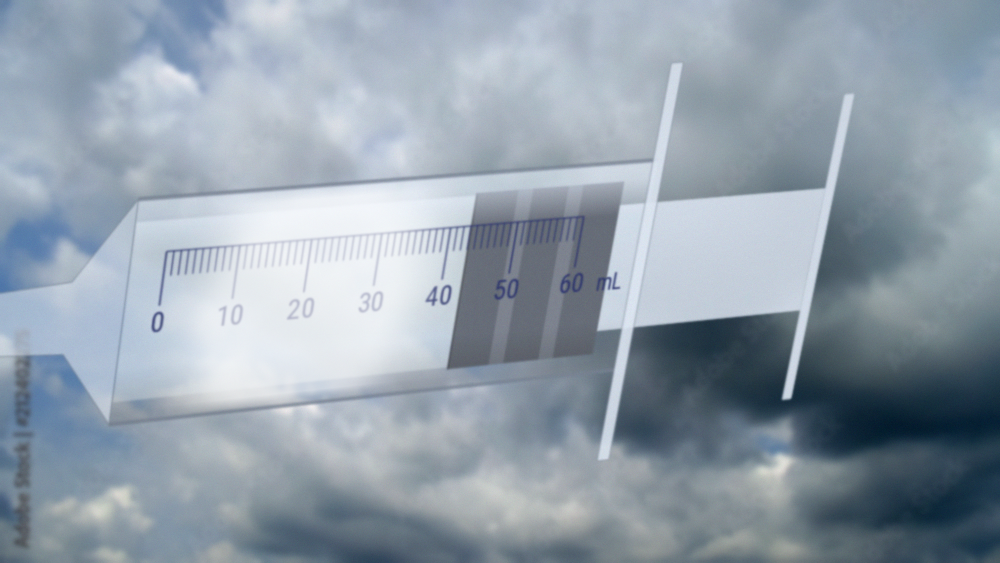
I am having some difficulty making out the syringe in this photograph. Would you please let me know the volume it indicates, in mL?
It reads 43 mL
